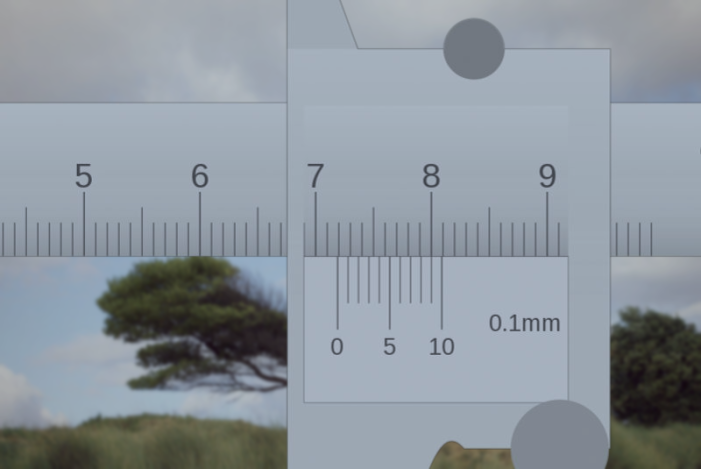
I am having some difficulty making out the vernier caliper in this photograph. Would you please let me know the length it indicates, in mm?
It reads 71.9 mm
